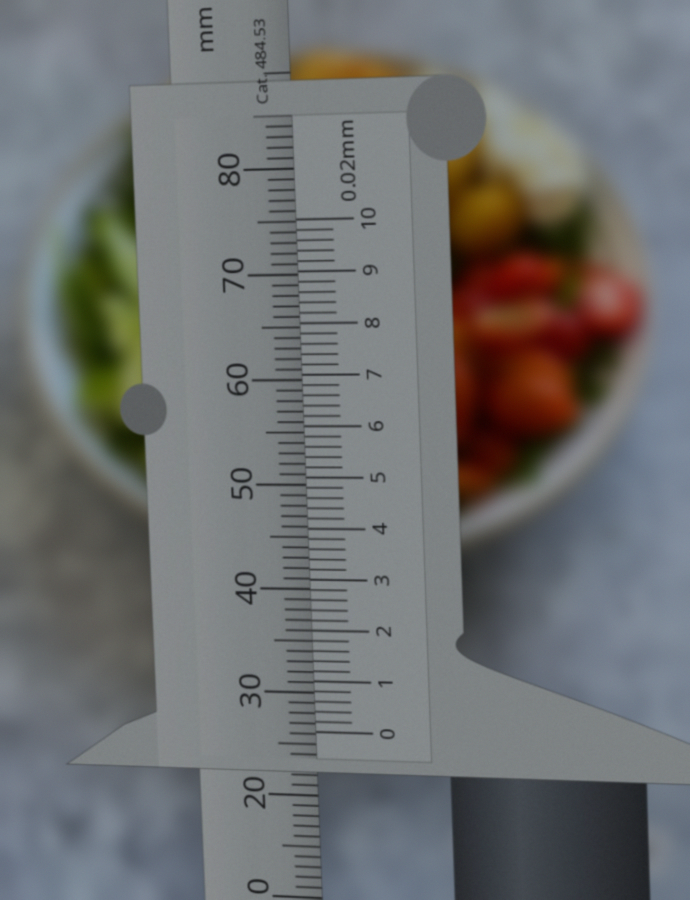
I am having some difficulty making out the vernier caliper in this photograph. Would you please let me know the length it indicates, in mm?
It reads 26.2 mm
